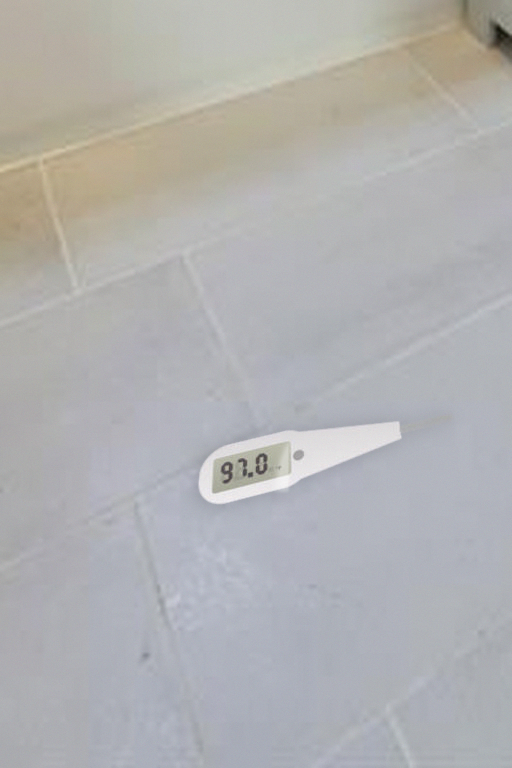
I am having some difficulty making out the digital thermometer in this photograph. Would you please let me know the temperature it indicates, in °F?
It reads 97.0 °F
